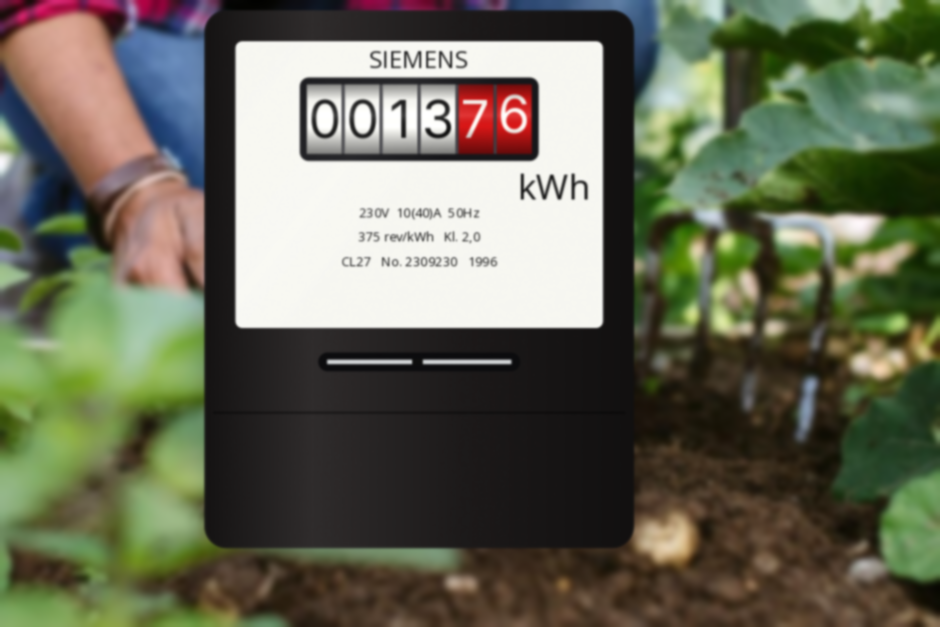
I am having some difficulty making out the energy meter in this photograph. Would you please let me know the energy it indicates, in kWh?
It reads 13.76 kWh
